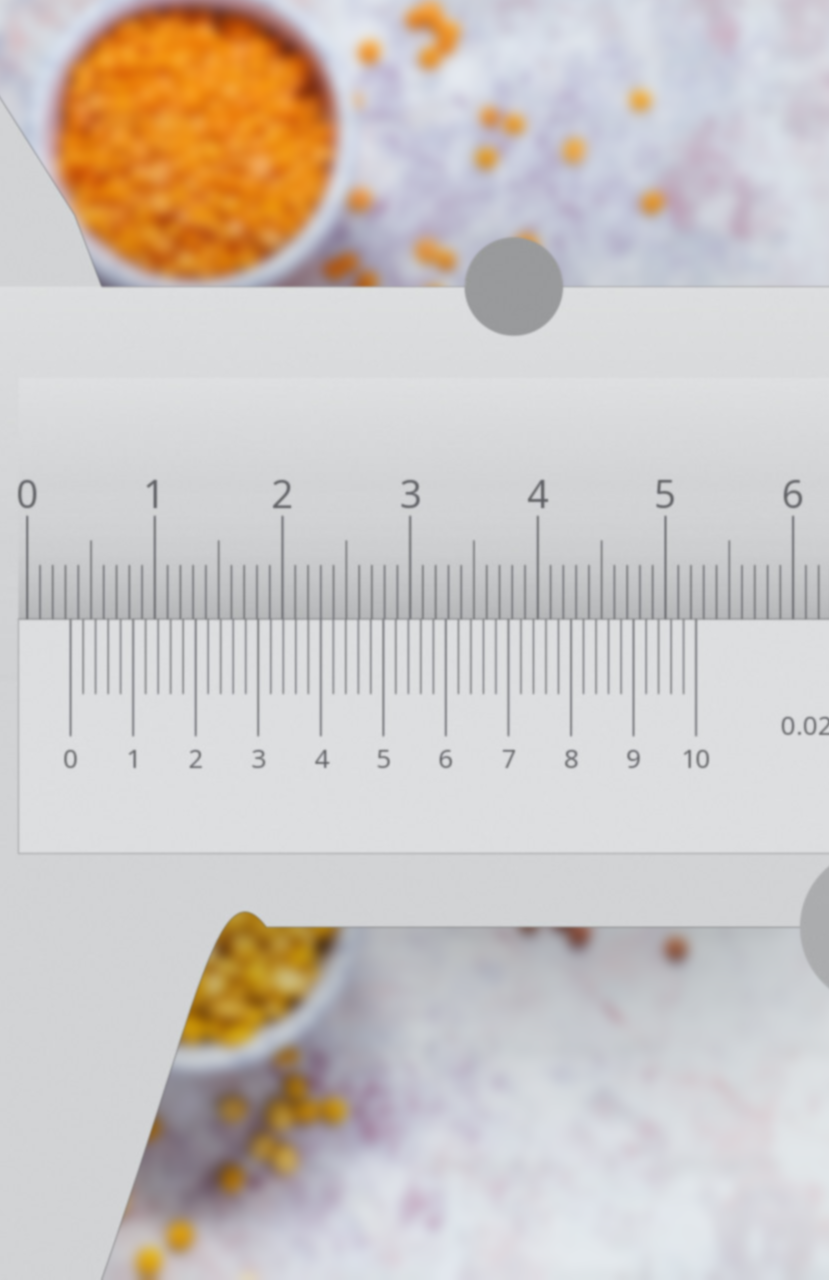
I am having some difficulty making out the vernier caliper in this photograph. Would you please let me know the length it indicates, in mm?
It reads 3.4 mm
